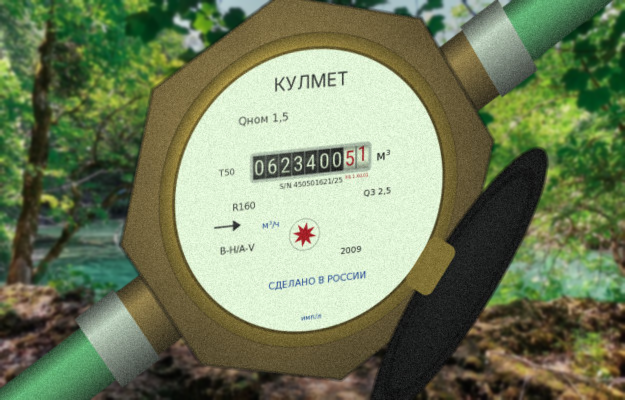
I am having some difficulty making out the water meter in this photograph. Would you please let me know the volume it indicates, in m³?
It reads 623400.51 m³
